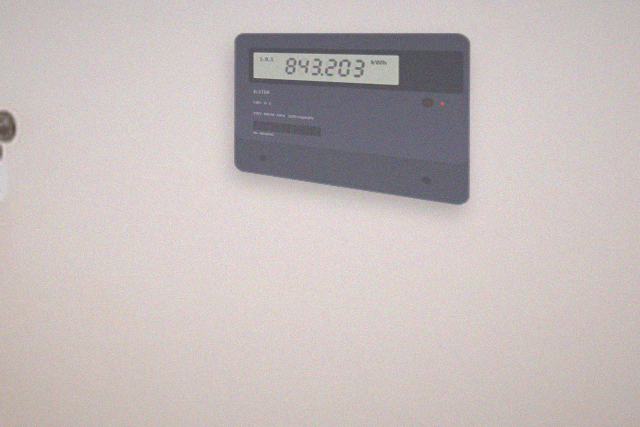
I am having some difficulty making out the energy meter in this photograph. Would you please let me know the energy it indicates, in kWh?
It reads 843.203 kWh
